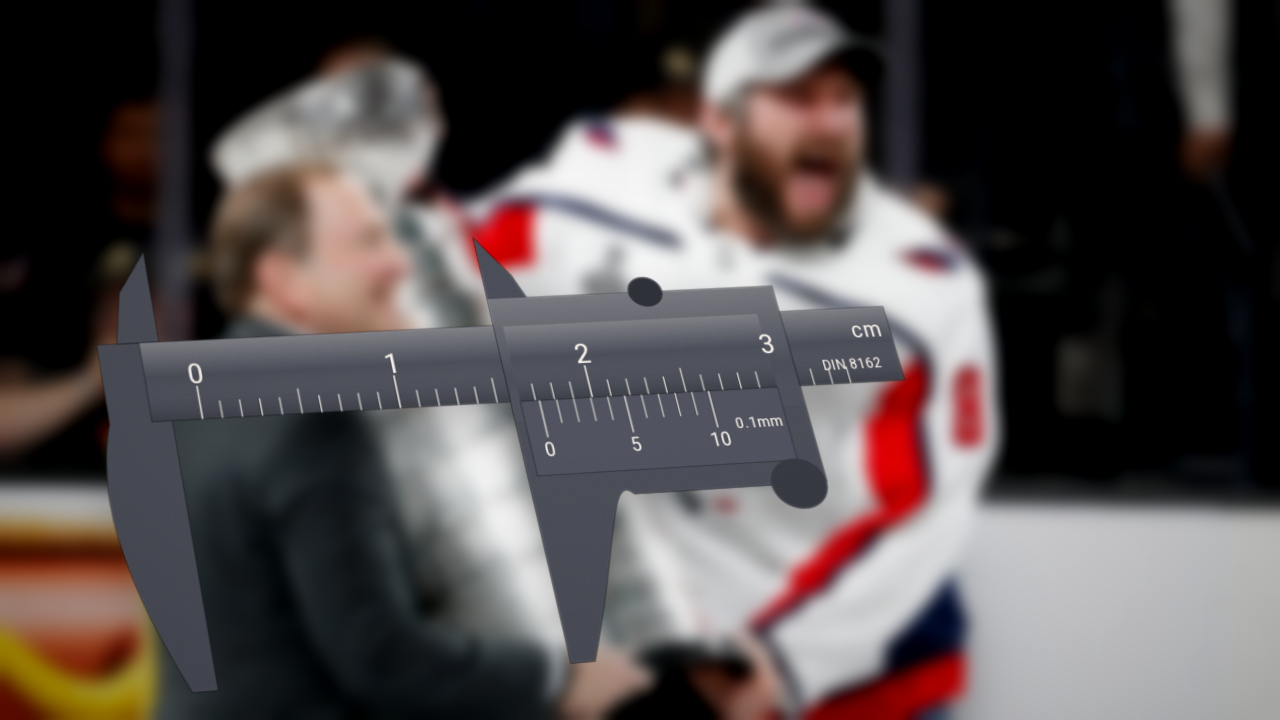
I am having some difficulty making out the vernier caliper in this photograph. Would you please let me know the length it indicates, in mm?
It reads 17.2 mm
